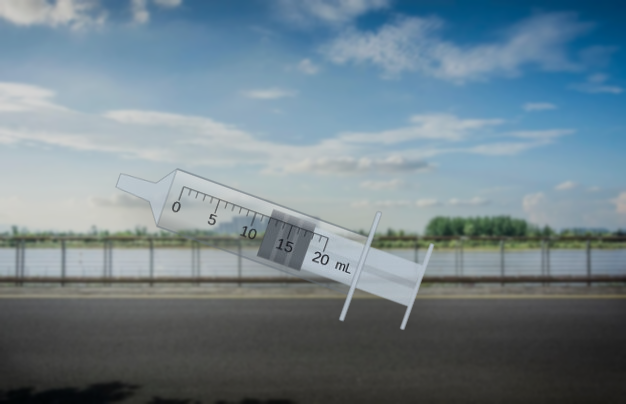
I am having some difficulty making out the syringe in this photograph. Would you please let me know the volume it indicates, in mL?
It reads 12 mL
